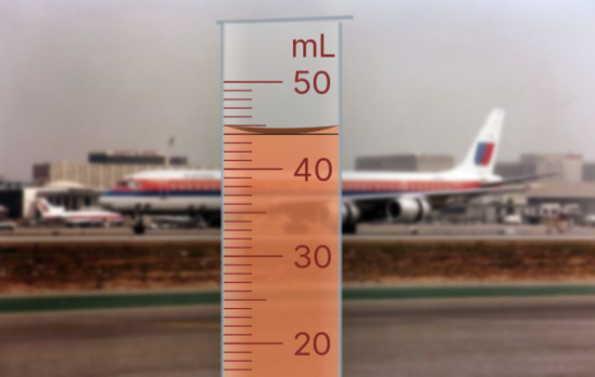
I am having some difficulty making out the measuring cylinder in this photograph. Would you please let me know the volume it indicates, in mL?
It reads 44 mL
